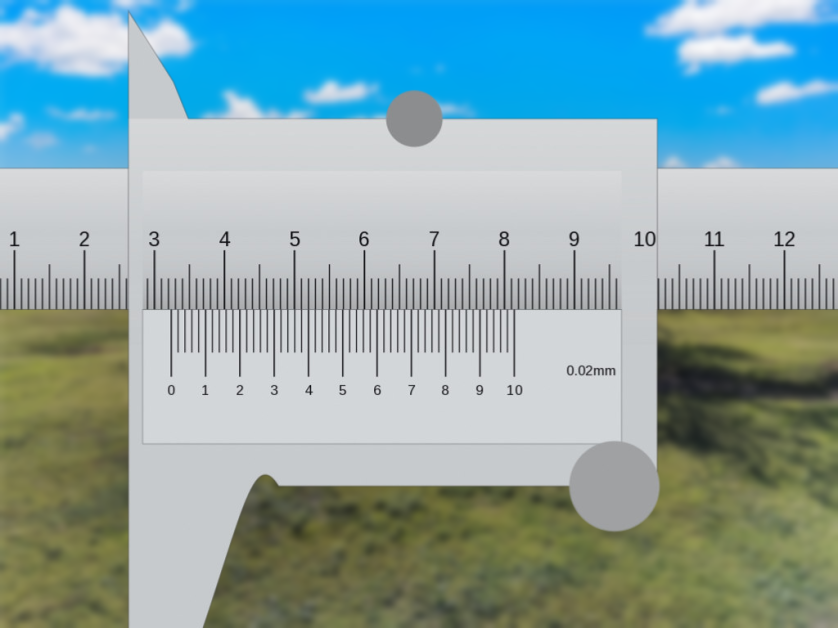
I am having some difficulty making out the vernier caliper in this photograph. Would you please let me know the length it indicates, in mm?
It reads 32.4 mm
